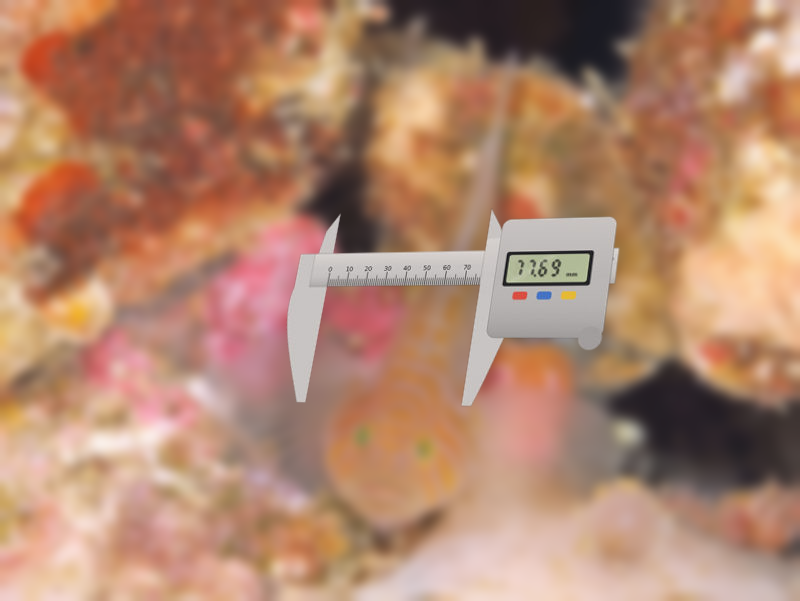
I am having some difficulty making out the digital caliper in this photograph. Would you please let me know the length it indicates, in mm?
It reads 77.69 mm
